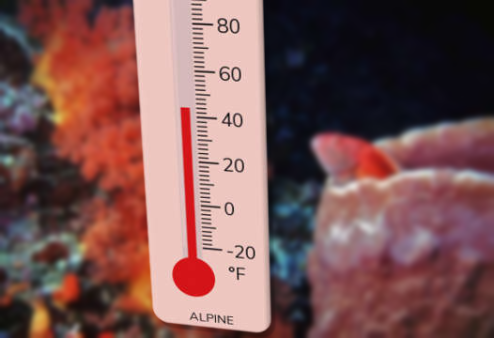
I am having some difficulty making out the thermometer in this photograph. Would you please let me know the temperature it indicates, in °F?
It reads 44 °F
